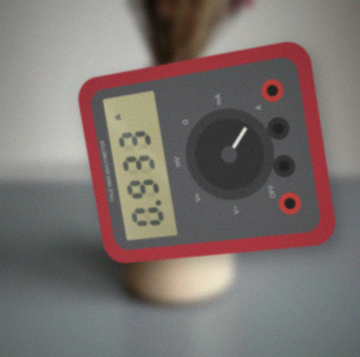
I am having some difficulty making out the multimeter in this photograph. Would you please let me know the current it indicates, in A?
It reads 0.933 A
